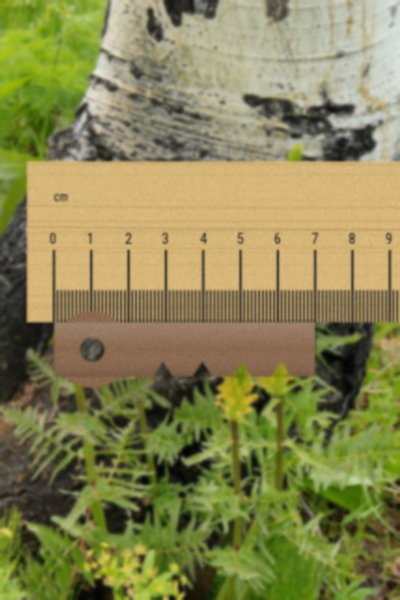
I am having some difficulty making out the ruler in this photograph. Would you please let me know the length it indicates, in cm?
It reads 7 cm
